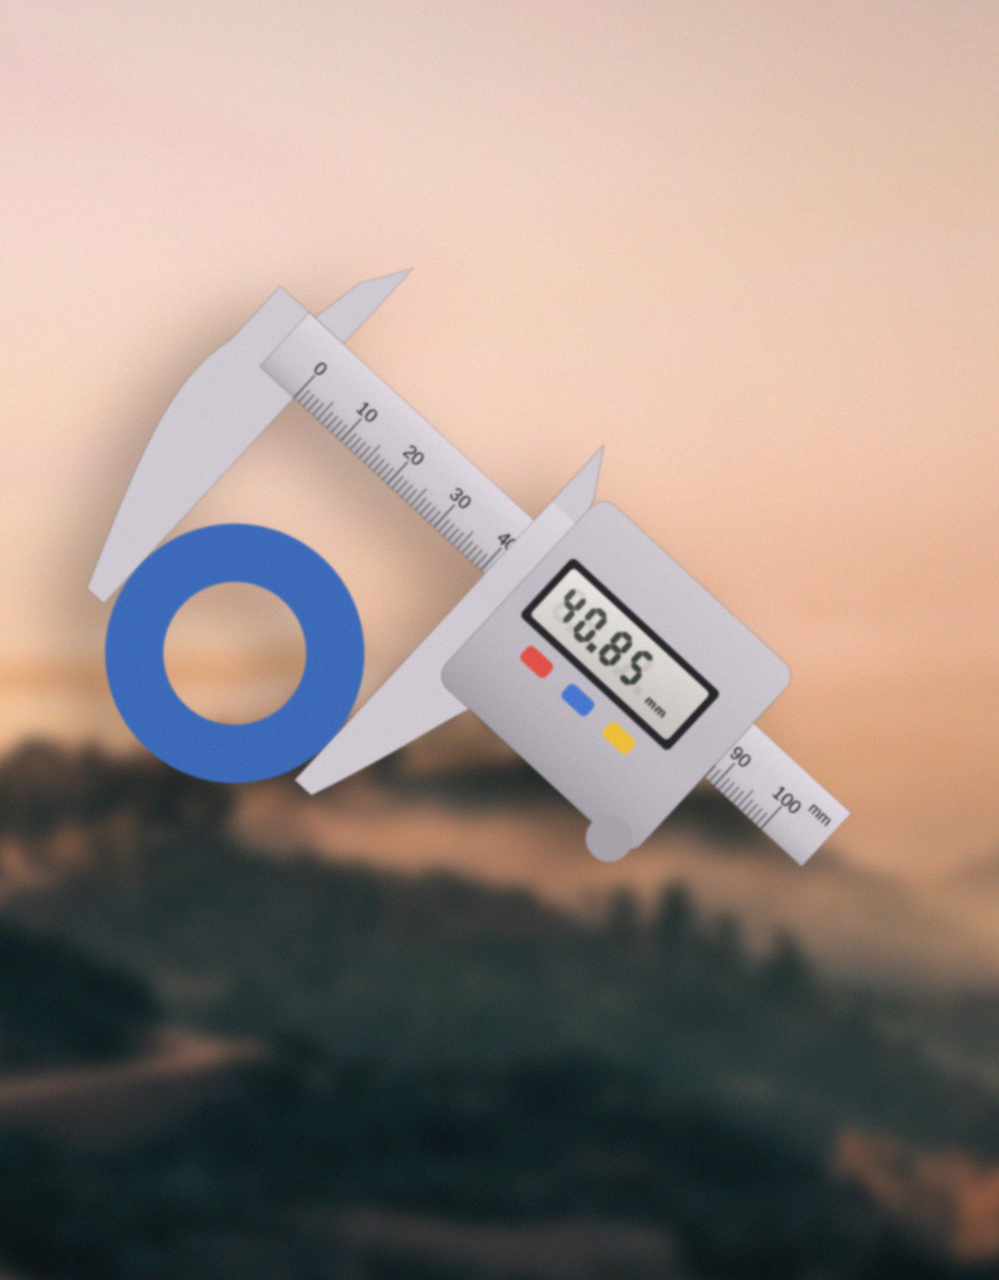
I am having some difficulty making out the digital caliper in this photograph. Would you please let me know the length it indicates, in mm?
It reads 40.85 mm
